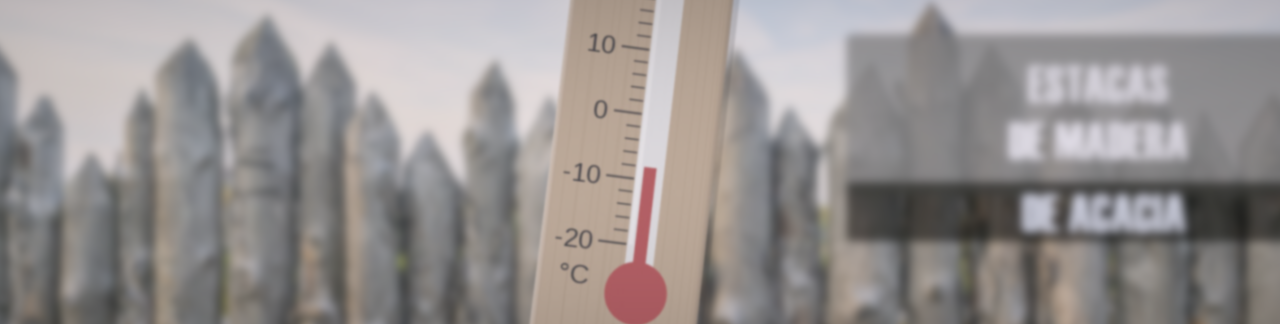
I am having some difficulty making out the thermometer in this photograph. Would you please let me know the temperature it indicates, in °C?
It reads -8 °C
